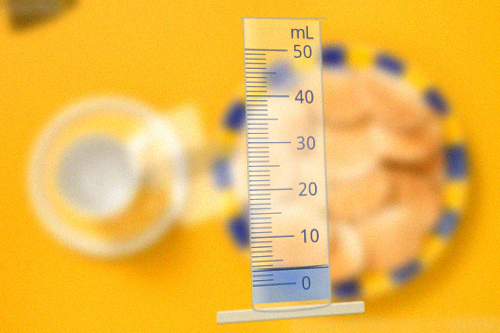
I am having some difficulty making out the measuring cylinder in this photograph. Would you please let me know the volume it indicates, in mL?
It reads 3 mL
